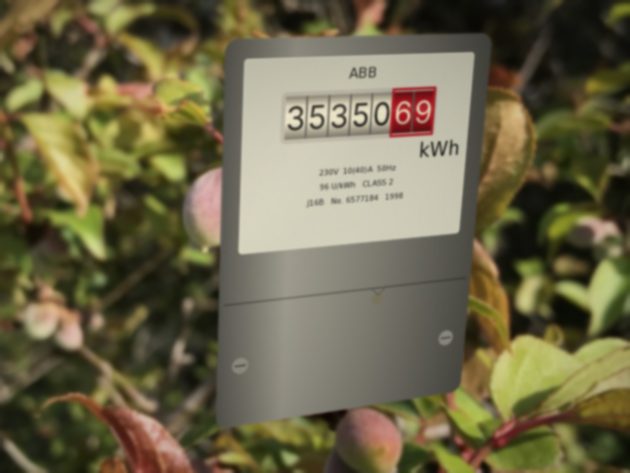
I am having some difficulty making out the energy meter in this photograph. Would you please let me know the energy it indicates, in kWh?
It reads 35350.69 kWh
